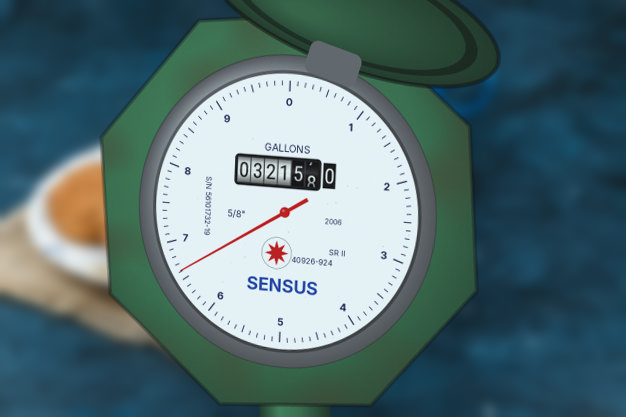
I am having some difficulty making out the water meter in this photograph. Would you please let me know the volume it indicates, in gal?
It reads 321576.6 gal
